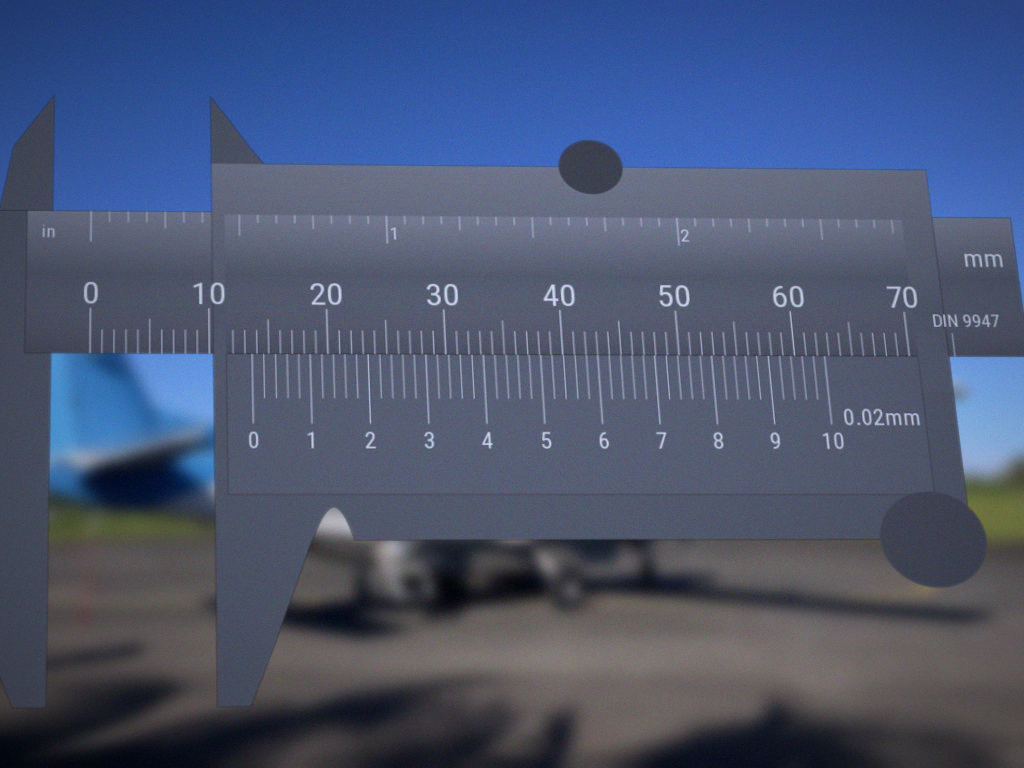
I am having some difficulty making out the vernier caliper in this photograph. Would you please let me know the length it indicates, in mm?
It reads 13.6 mm
